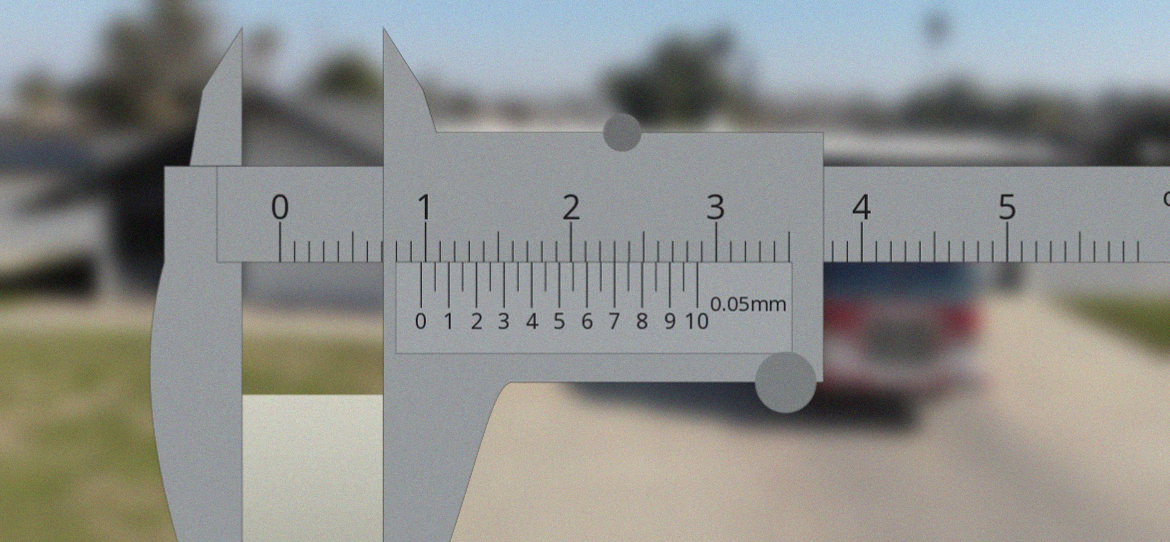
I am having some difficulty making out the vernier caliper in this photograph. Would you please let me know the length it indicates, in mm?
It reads 9.7 mm
